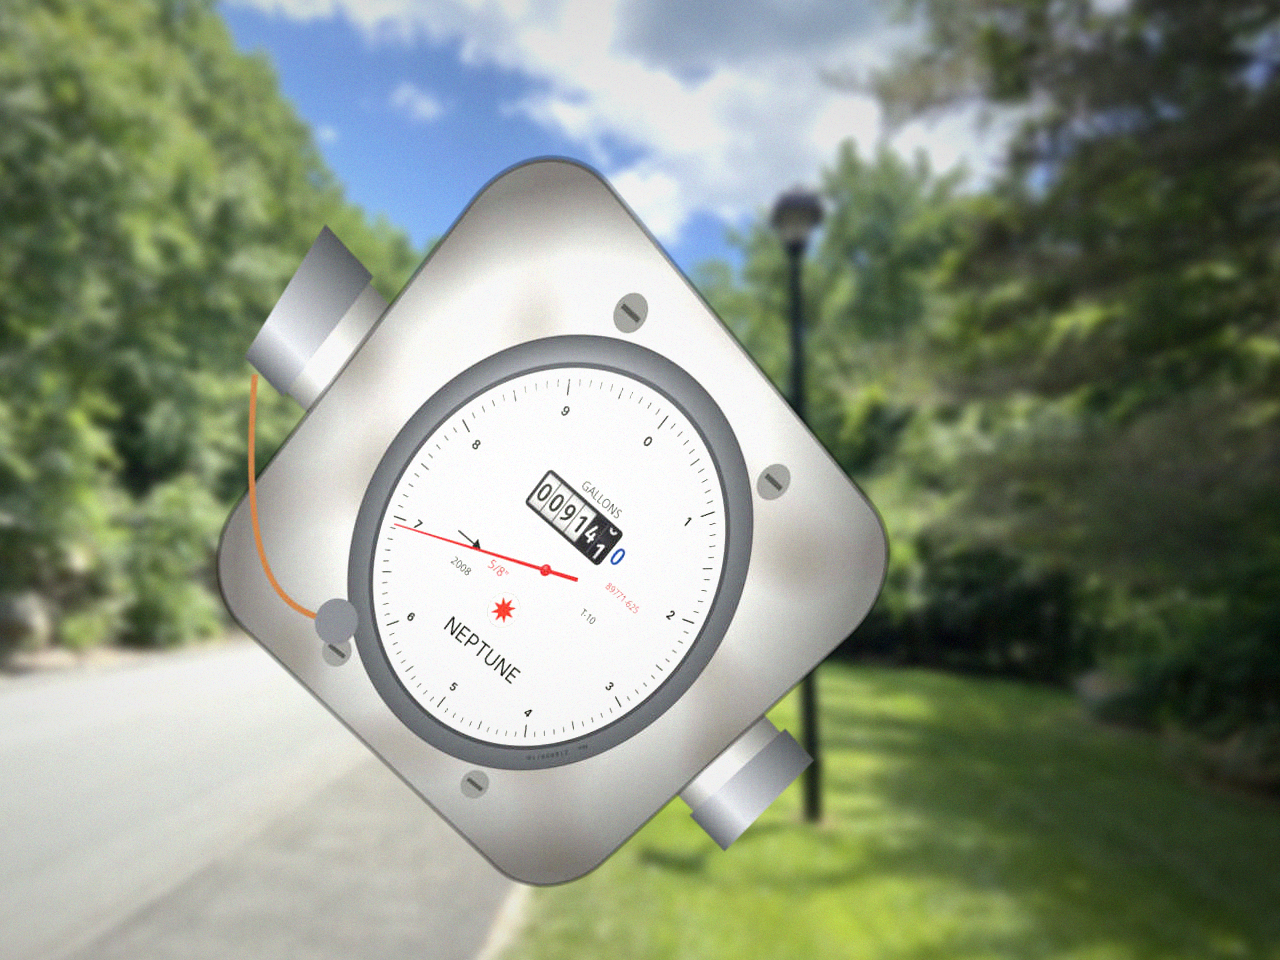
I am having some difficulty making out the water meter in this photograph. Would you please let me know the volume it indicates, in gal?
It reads 91406.9 gal
